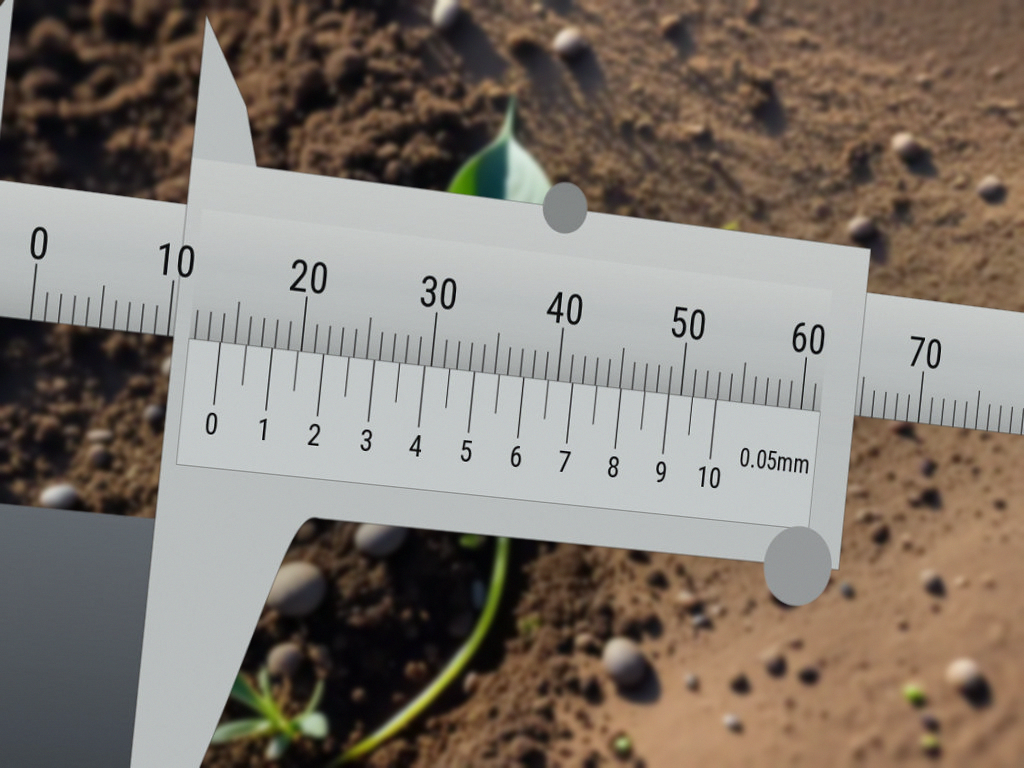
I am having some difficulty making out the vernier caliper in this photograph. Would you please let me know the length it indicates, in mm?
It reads 13.9 mm
